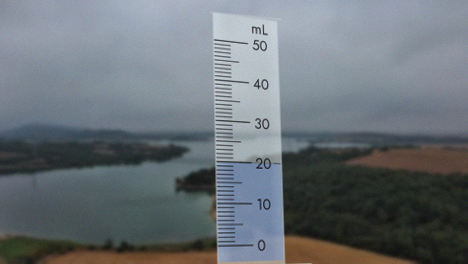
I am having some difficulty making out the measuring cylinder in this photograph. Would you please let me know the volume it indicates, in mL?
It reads 20 mL
